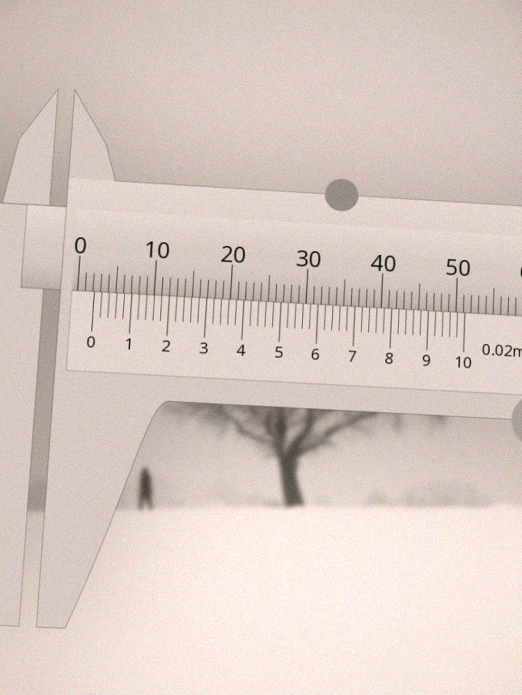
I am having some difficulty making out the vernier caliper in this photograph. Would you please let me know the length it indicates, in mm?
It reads 2.2 mm
